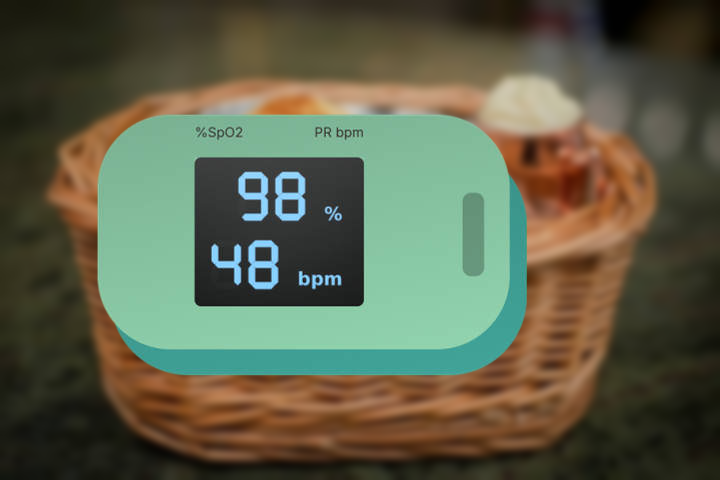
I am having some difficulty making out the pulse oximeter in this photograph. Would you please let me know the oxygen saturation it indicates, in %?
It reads 98 %
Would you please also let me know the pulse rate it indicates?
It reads 48 bpm
